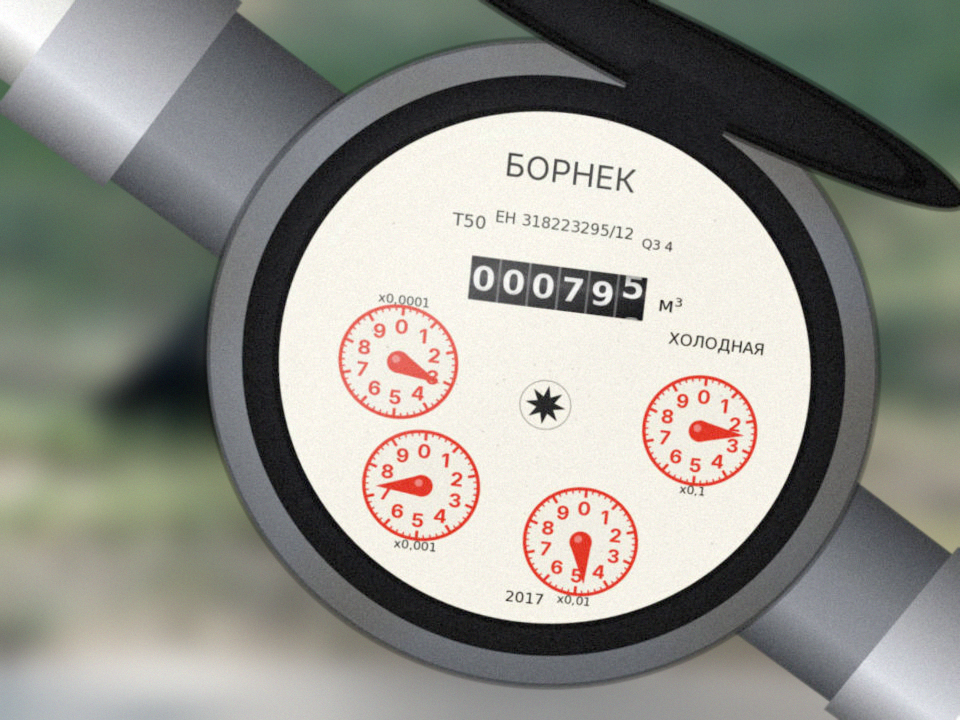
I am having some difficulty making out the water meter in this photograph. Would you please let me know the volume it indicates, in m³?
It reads 795.2473 m³
